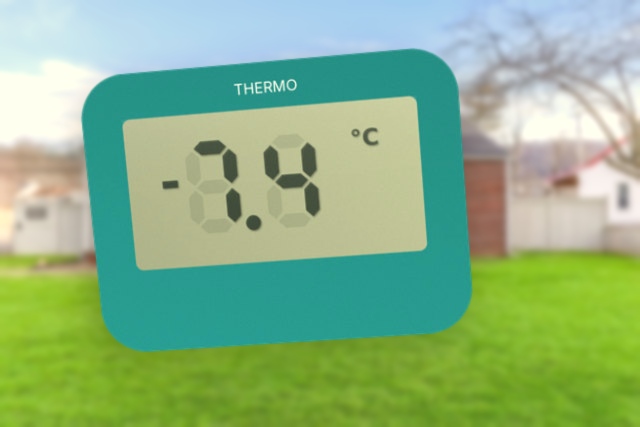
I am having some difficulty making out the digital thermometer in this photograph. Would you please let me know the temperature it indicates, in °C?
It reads -7.4 °C
